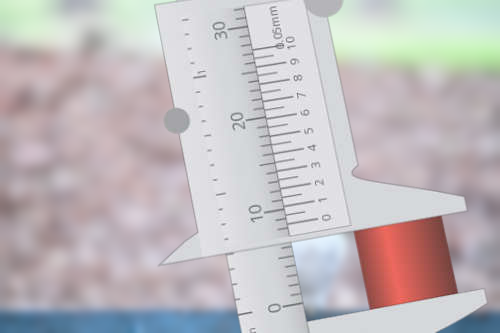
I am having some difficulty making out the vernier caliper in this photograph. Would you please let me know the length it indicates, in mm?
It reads 8.4 mm
